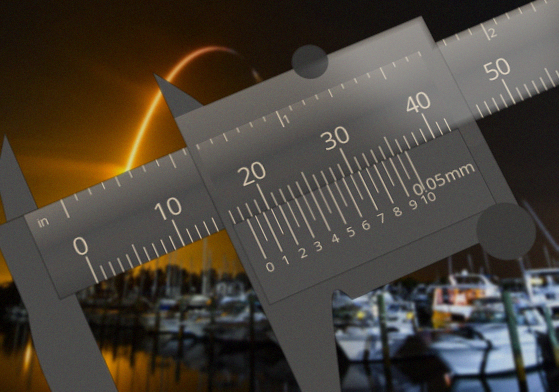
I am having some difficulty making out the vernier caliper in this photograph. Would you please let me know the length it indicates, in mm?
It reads 17.4 mm
